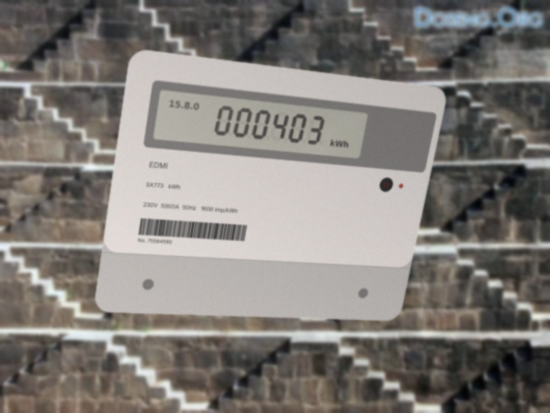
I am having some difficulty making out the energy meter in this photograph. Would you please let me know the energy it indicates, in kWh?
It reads 403 kWh
